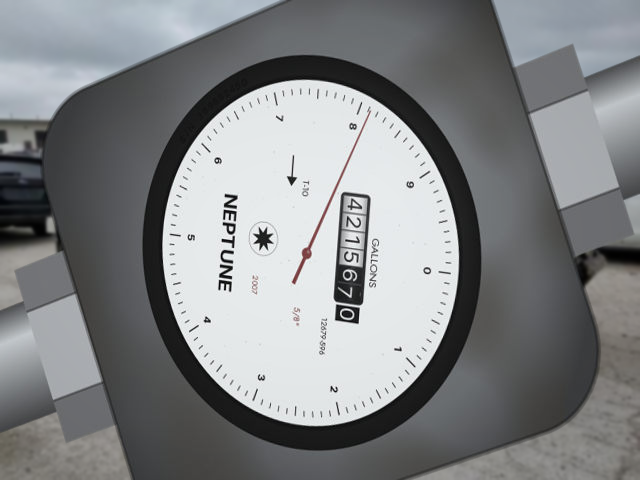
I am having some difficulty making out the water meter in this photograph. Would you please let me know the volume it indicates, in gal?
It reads 4215668.1 gal
